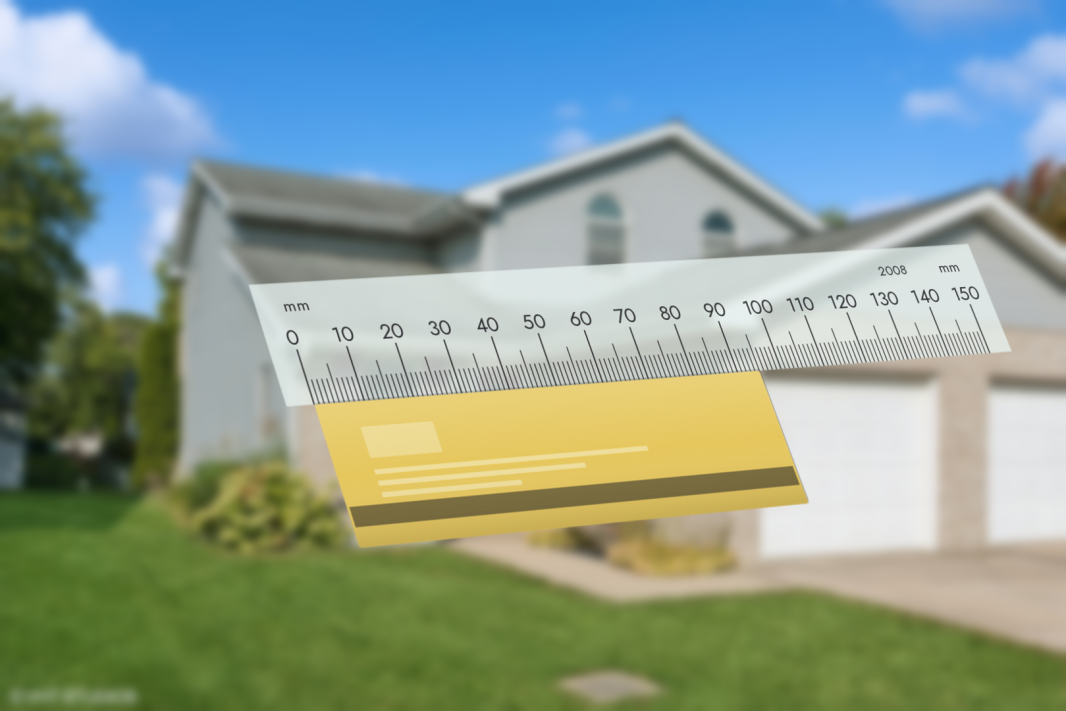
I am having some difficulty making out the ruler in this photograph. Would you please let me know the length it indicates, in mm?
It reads 95 mm
